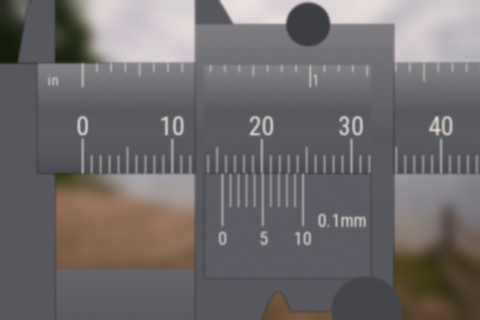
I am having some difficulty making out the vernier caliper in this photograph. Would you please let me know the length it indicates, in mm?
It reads 15.6 mm
